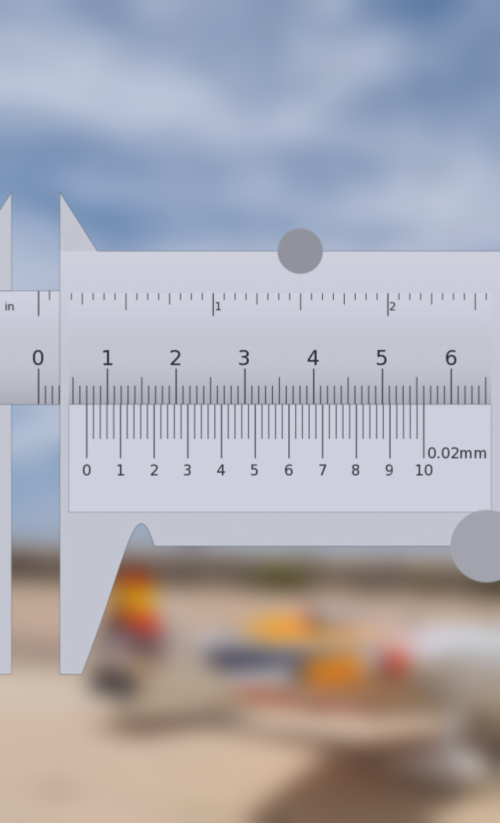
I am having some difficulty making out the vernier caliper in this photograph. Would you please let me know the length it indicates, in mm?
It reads 7.0 mm
